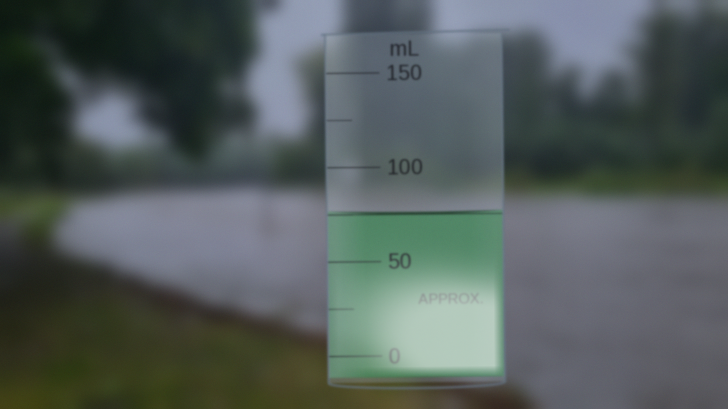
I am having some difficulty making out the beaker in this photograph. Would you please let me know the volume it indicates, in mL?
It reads 75 mL
